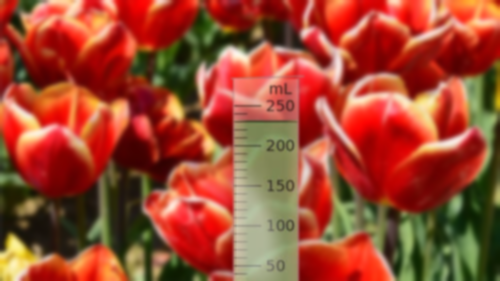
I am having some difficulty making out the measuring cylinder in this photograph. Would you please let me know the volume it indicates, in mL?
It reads 230 mL
